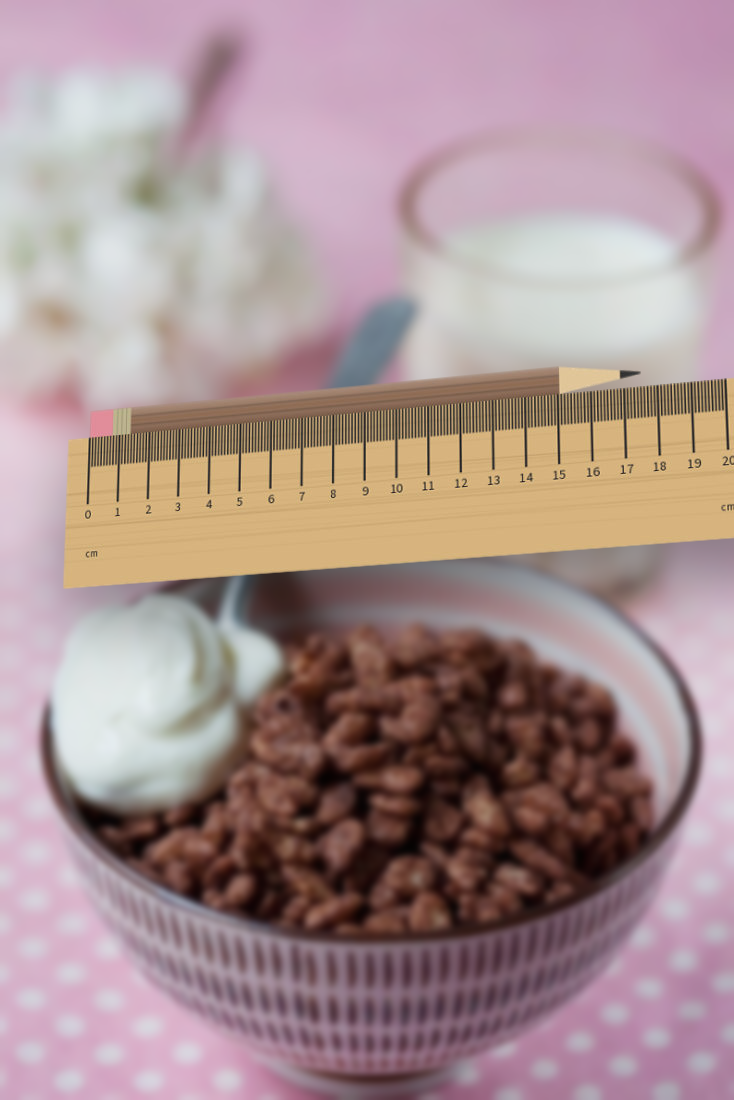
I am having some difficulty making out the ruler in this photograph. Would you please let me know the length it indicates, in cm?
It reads 17.5 cm
